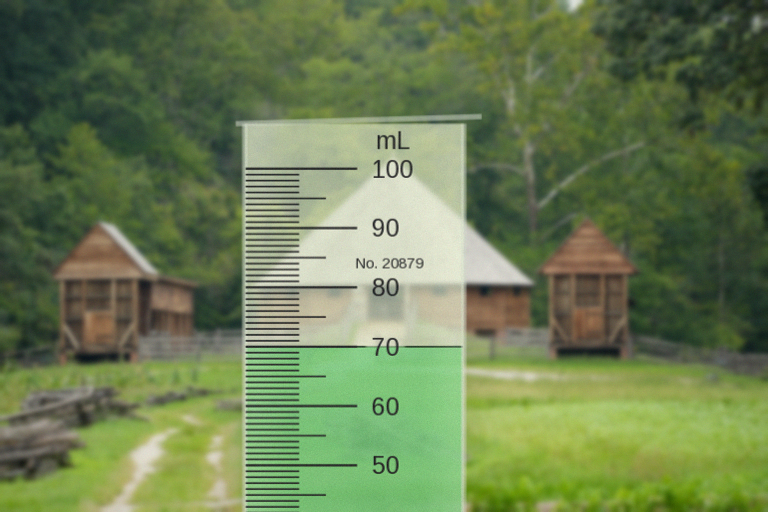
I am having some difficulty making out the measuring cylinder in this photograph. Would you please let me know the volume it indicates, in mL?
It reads 70 mL
